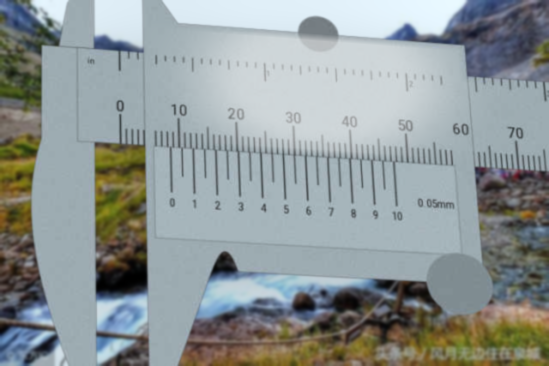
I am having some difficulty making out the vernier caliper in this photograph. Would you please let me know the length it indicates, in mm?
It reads 8.5 mm
